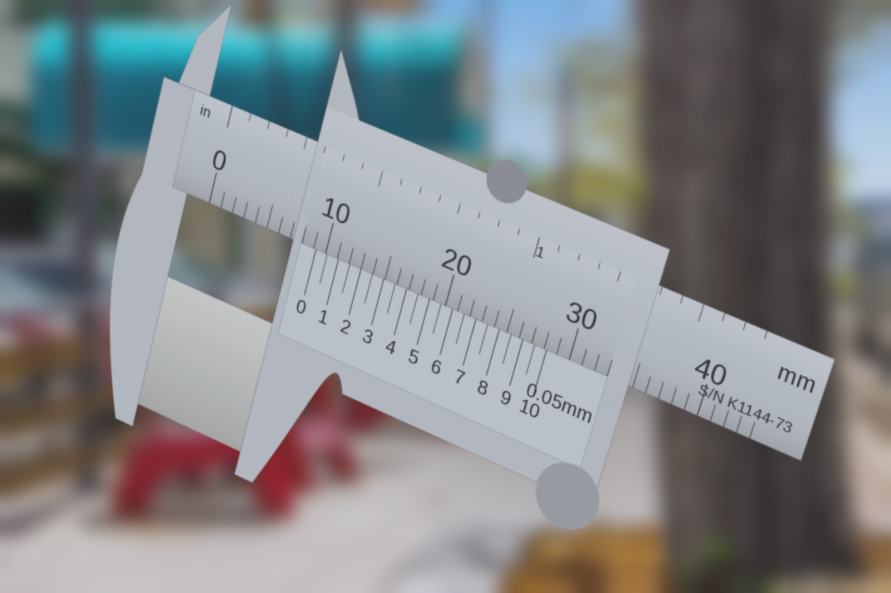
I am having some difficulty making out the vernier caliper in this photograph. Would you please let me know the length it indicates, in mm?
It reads 9.2 mm
